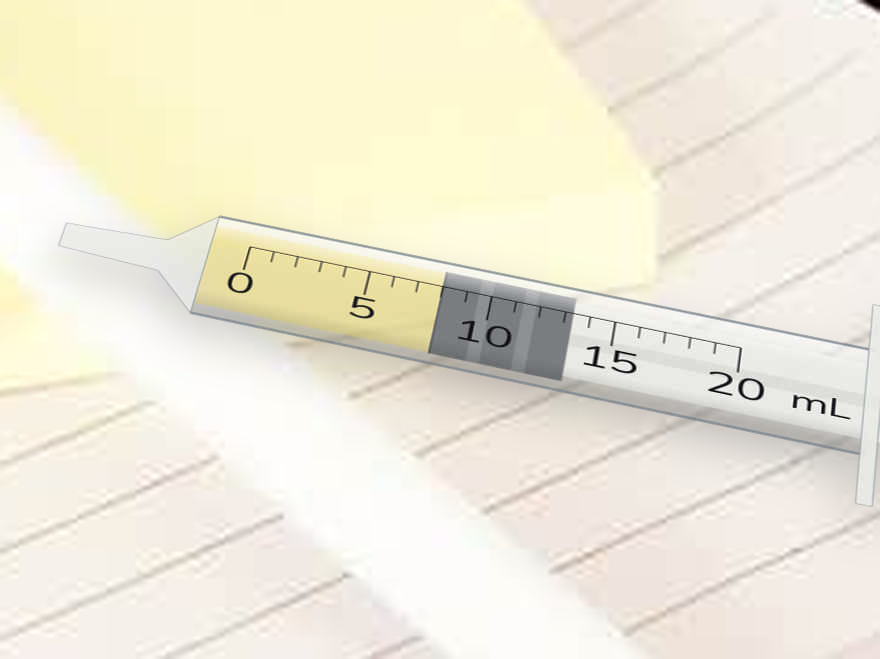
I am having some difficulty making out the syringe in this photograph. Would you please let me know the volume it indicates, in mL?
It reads 8 mL
